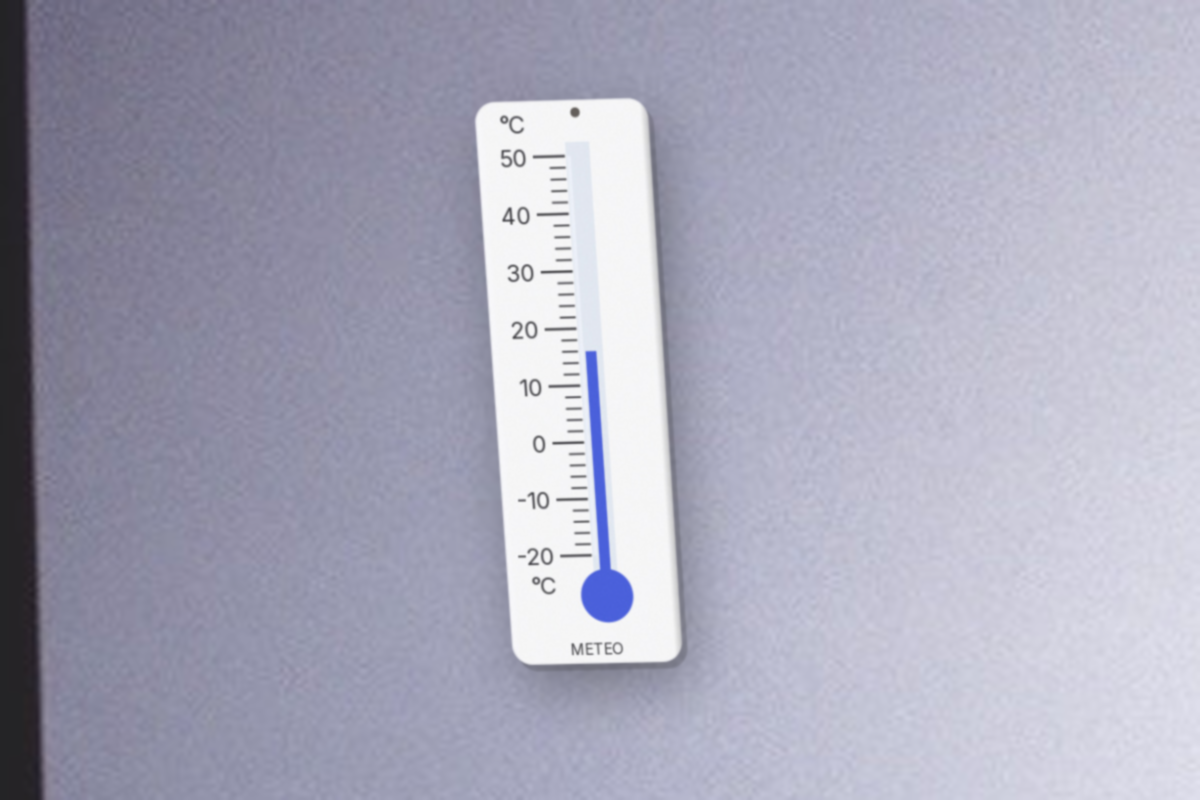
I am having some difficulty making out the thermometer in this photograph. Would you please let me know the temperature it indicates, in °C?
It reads 16 °C
